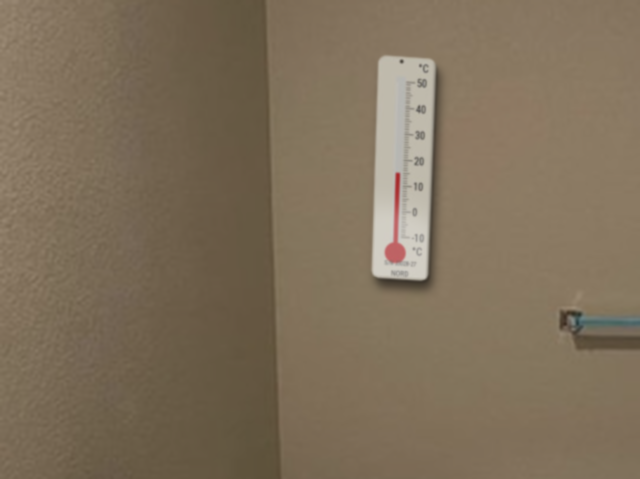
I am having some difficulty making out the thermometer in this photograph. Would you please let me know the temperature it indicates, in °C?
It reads 15 °C
